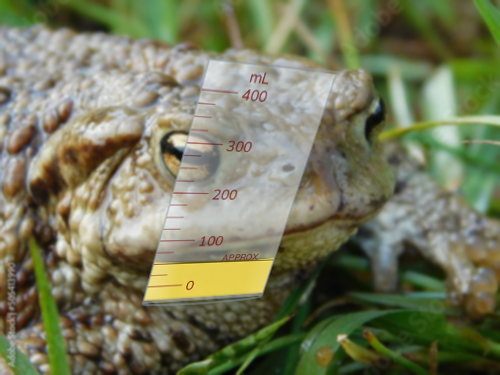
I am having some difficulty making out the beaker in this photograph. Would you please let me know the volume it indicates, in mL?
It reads 50 mL
